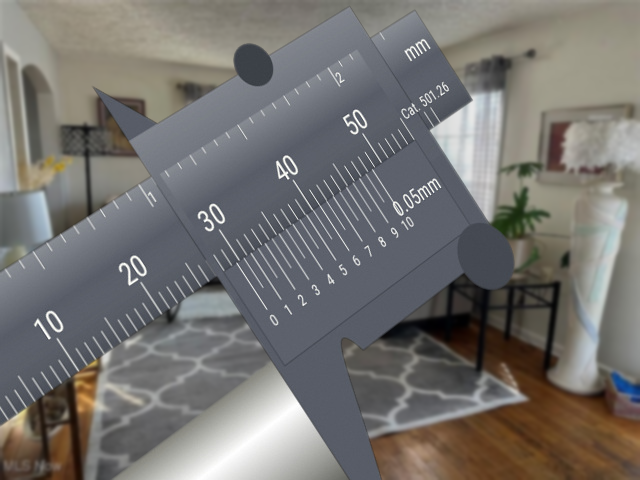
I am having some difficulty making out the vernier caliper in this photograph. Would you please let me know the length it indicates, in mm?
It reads 29.6 mm
